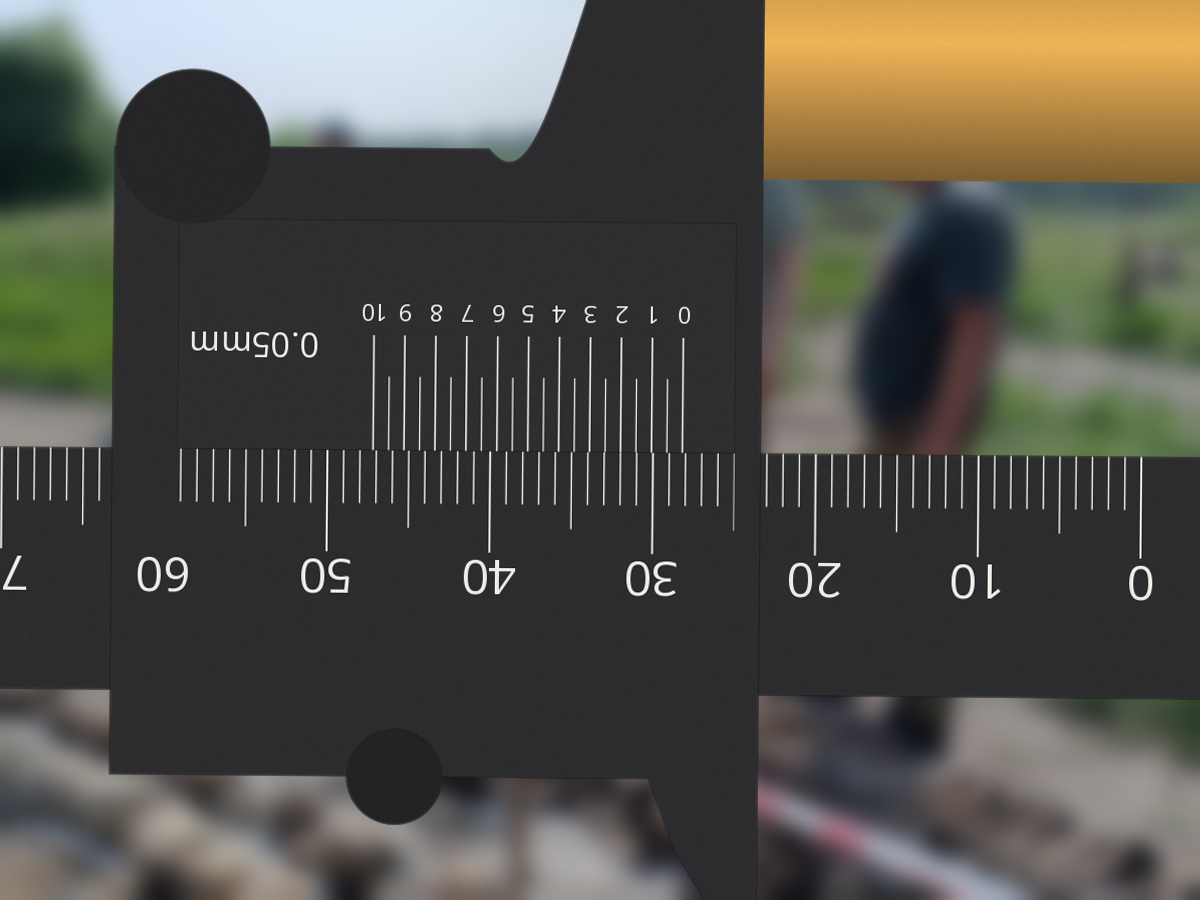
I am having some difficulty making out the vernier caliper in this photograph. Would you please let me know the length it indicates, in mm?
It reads 28.2 mm
